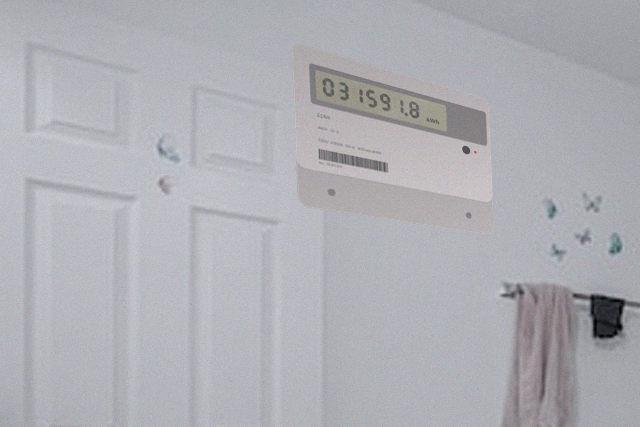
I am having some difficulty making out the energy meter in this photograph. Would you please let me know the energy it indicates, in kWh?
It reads 31591.8 kWh
